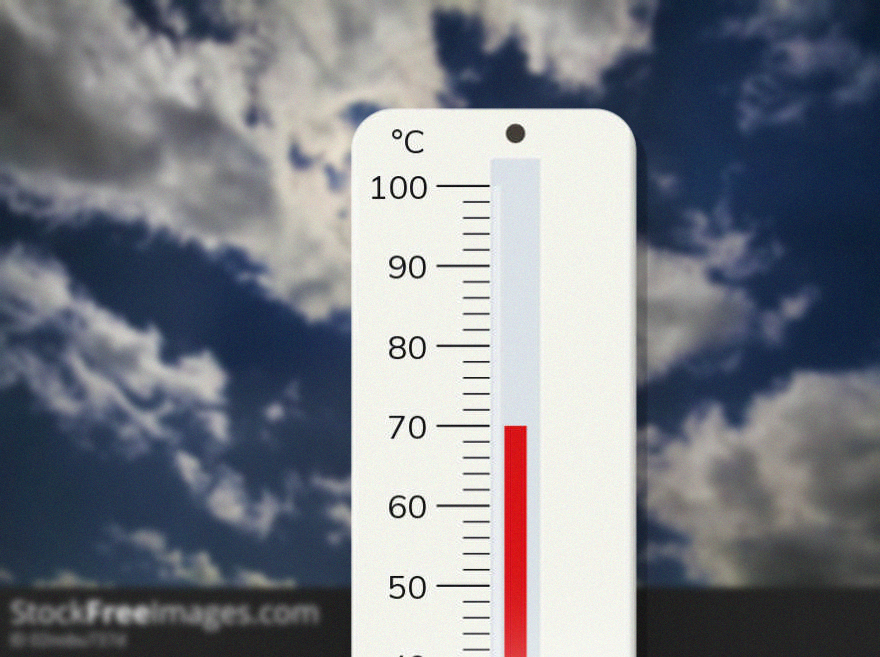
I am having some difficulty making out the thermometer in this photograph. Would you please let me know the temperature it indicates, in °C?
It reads 70 °C
